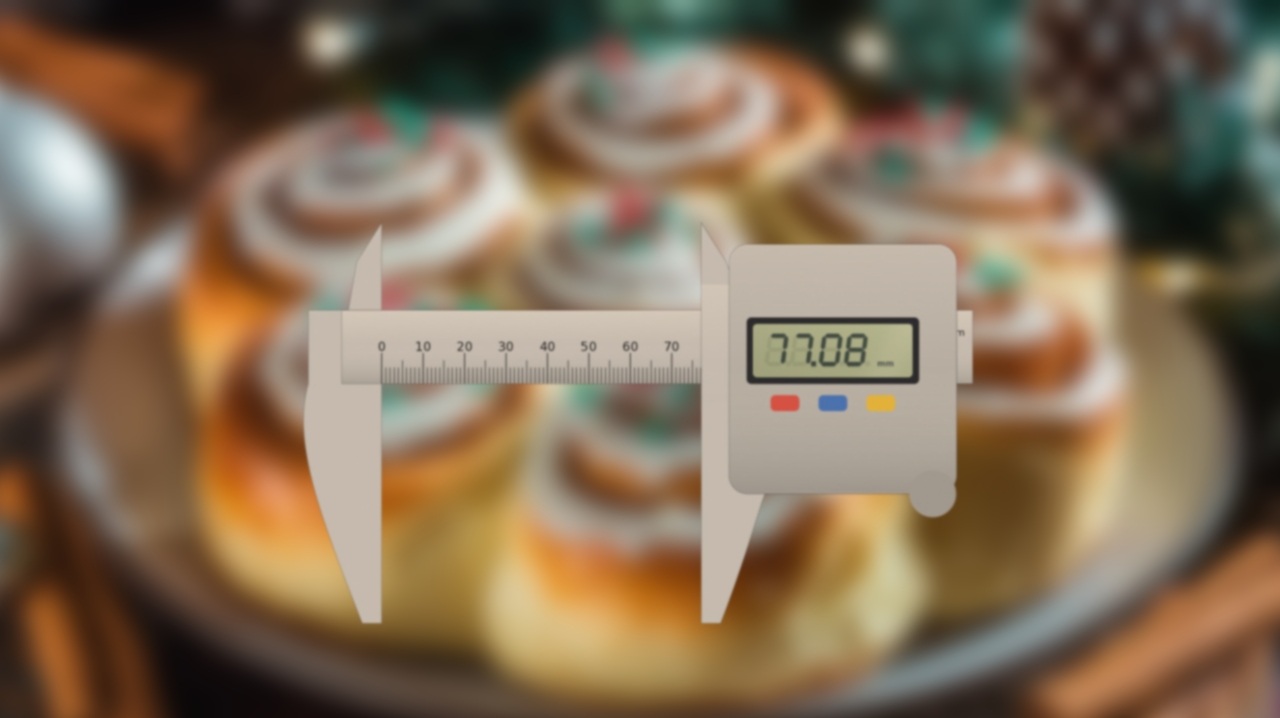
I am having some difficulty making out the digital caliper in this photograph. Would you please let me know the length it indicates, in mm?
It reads 77.08 mm
